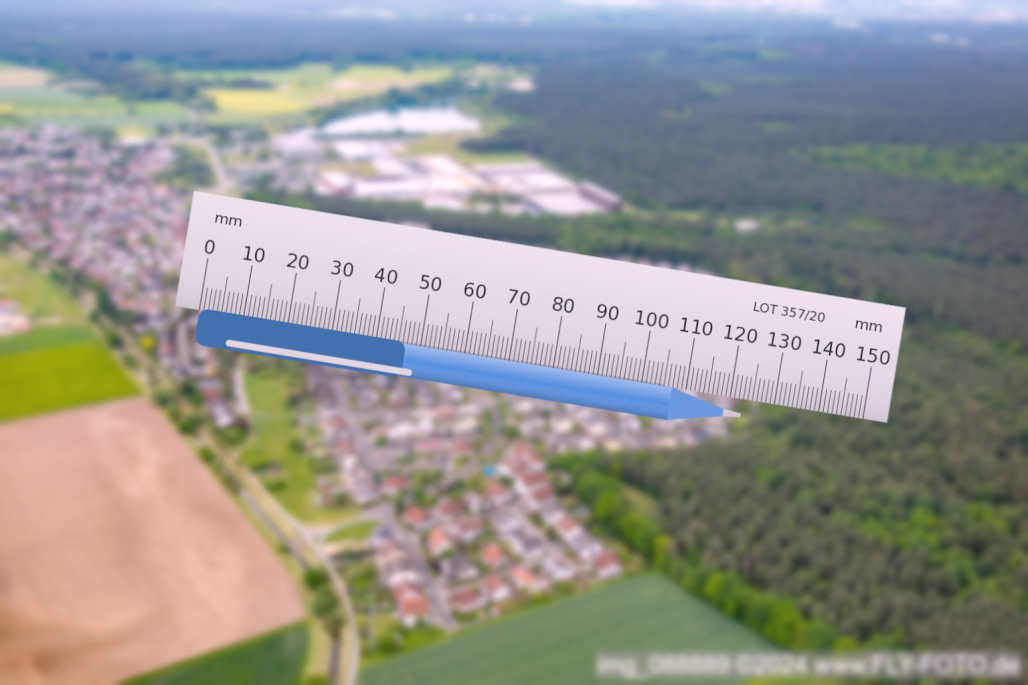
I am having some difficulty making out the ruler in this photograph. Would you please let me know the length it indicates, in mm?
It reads 123 mm
